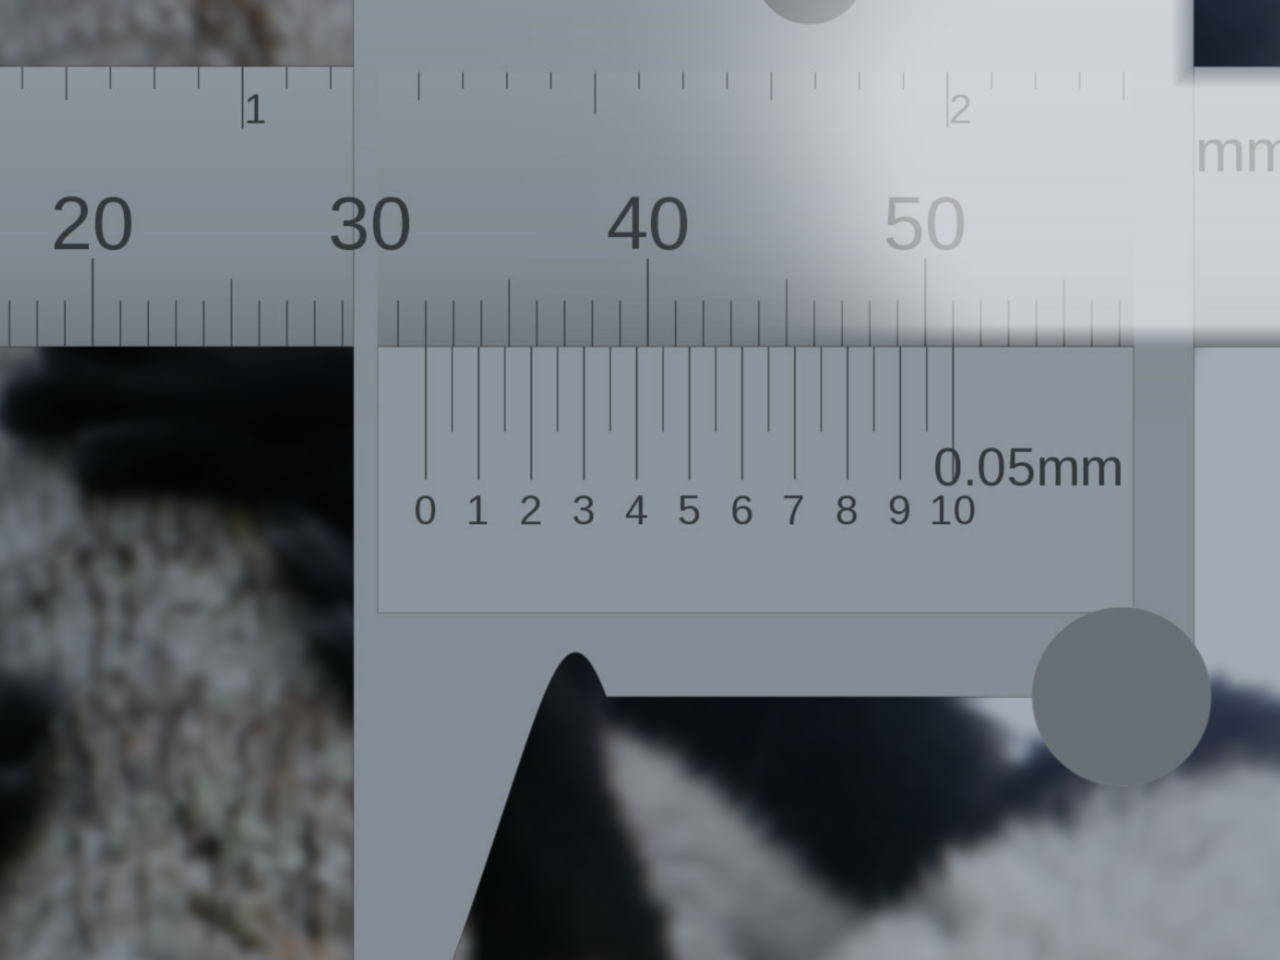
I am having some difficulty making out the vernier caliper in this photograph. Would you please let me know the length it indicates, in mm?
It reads 32.00 mm
